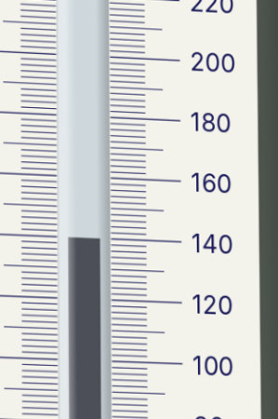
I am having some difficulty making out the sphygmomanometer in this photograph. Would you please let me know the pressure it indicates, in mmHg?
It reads 140 mmHg
